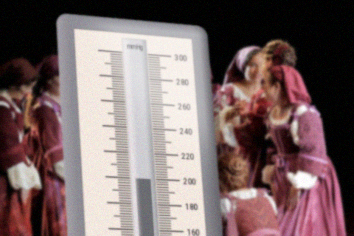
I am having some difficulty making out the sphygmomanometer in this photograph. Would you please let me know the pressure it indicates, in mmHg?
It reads 200 mmHg
